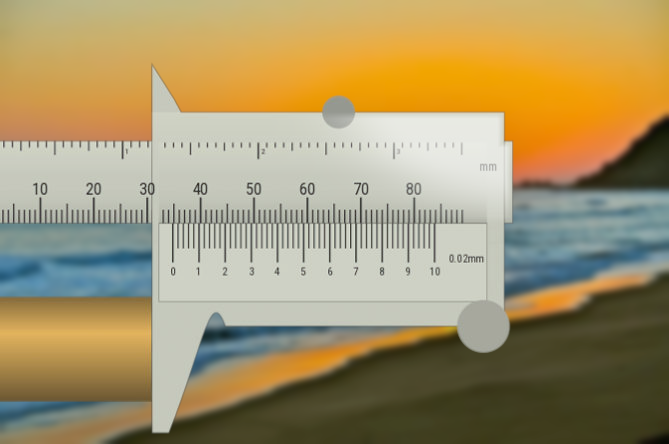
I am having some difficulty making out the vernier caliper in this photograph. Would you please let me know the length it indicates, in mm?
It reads 34.8 mm
